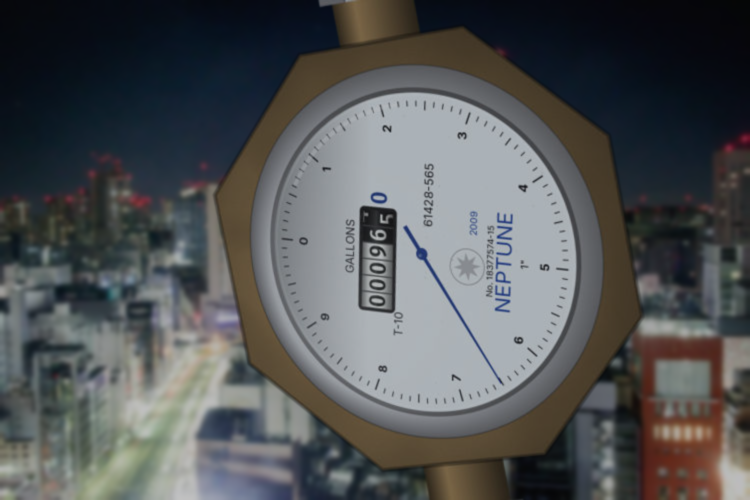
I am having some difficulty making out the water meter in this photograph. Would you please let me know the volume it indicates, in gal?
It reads 9646.5 gal
